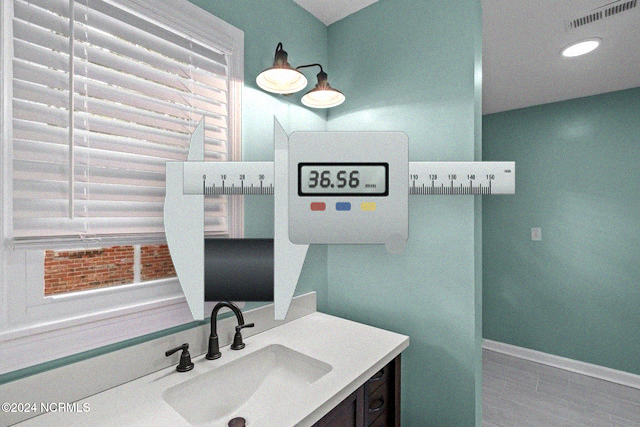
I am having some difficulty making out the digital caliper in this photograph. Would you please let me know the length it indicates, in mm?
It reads 36.56 mm
